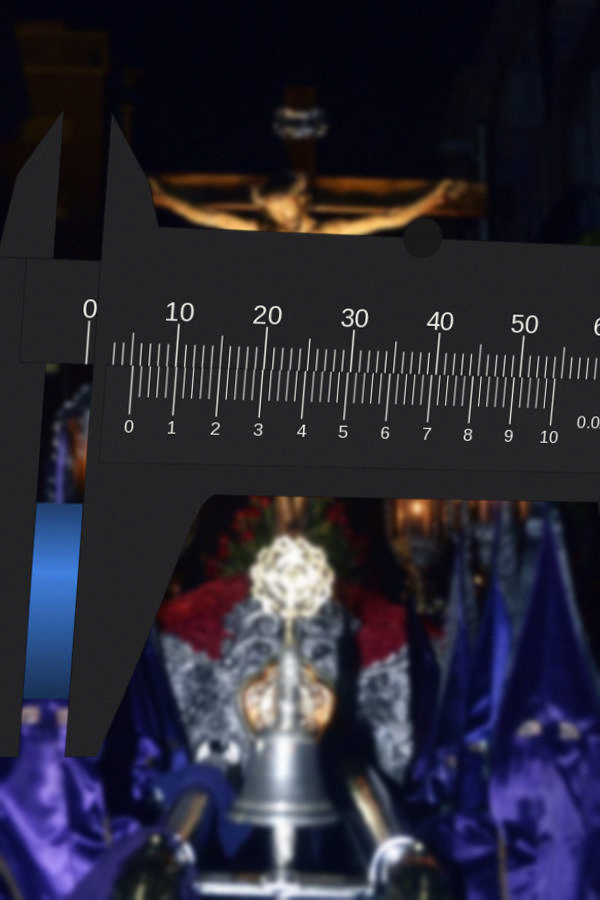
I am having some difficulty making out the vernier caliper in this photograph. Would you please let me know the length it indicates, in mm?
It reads 5.2 mm
